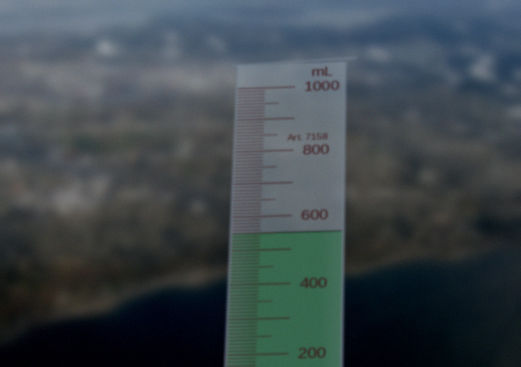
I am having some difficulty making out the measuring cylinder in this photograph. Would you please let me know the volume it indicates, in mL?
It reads 550 mL
